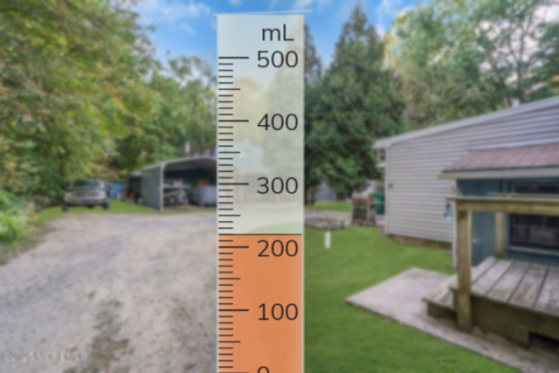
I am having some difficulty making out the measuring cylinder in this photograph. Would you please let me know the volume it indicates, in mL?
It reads 220 mL
